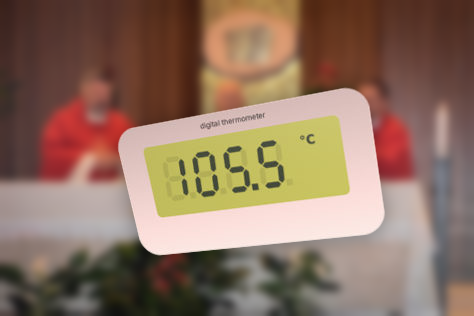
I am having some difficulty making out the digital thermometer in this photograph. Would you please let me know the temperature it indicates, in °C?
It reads 105.5 °C
